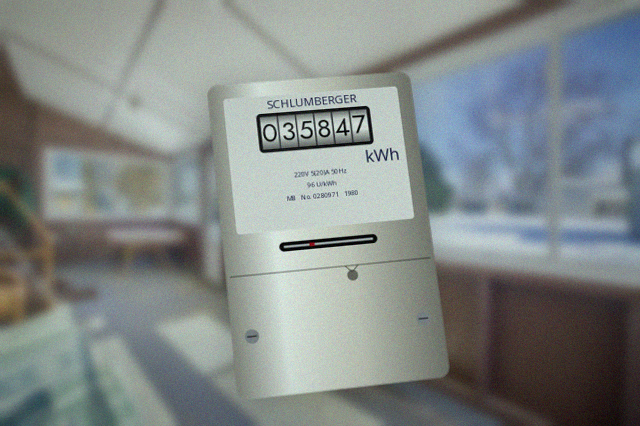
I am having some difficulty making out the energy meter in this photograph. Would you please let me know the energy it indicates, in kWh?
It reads 35847 kWh
